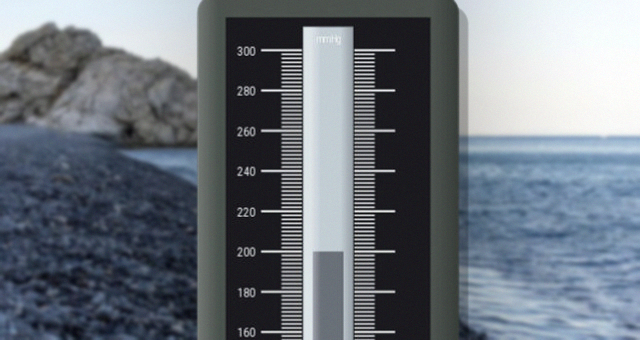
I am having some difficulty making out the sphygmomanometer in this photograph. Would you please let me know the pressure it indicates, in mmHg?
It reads 200 mmHg
